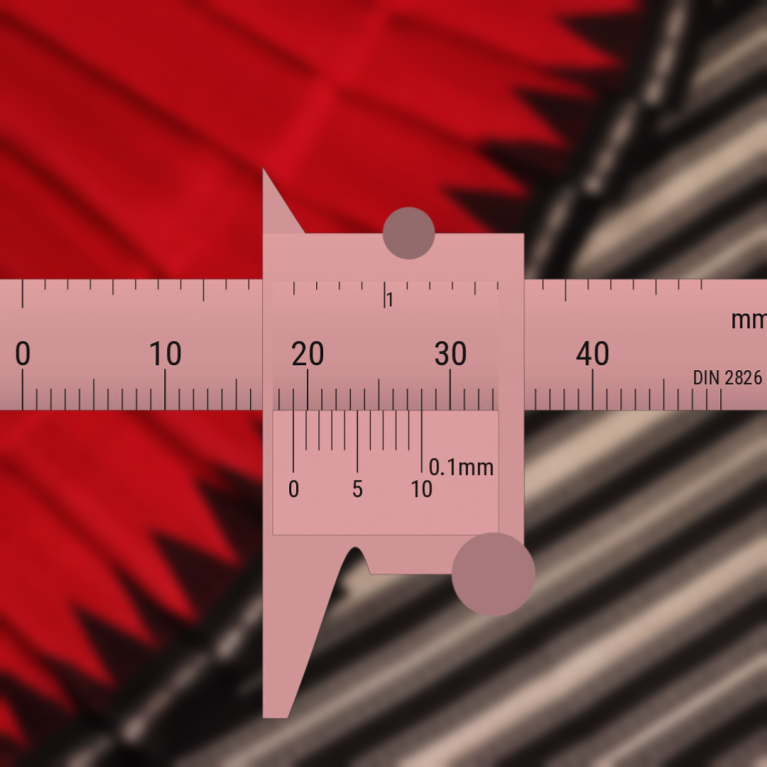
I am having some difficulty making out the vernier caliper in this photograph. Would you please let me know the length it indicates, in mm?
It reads 19.0 mm
